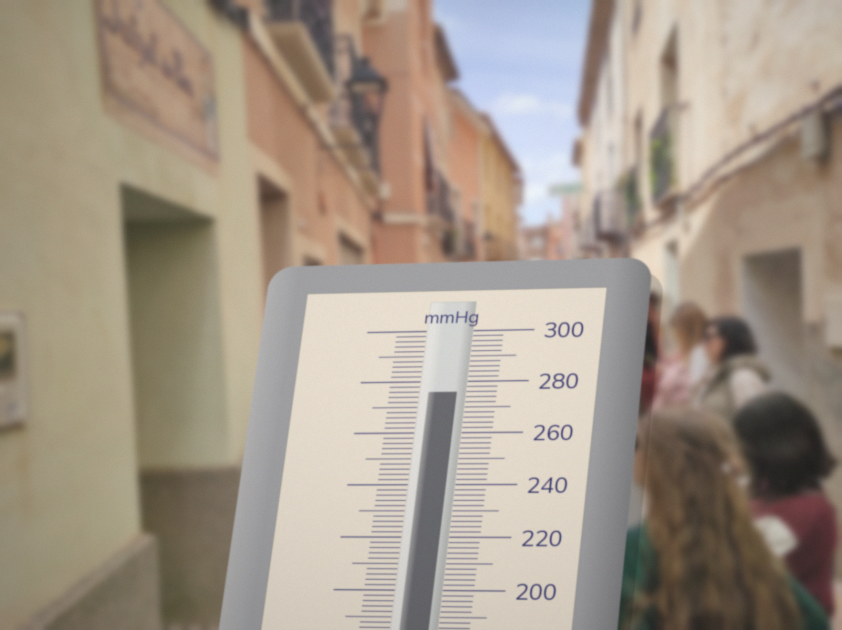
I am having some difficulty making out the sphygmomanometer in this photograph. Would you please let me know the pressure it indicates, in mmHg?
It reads 276 mmHg
